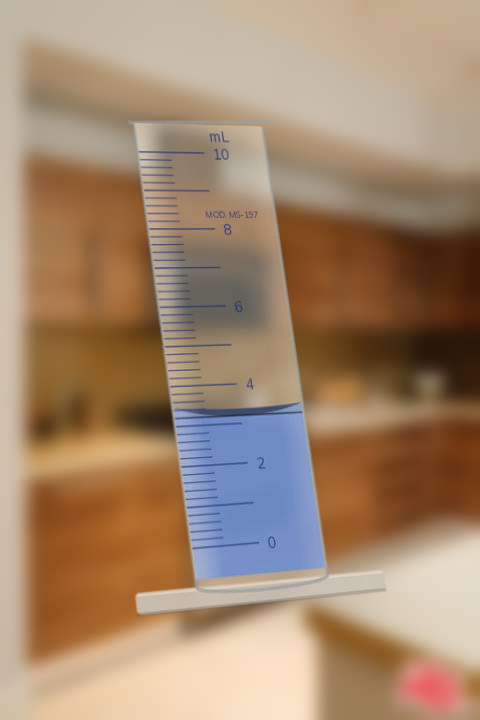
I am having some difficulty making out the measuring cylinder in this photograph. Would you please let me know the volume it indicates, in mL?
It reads 3.2 mL
